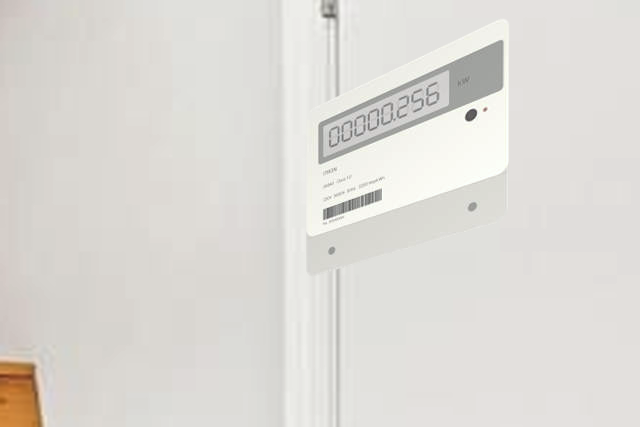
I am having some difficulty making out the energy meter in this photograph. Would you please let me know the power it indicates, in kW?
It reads 0.256 kW
